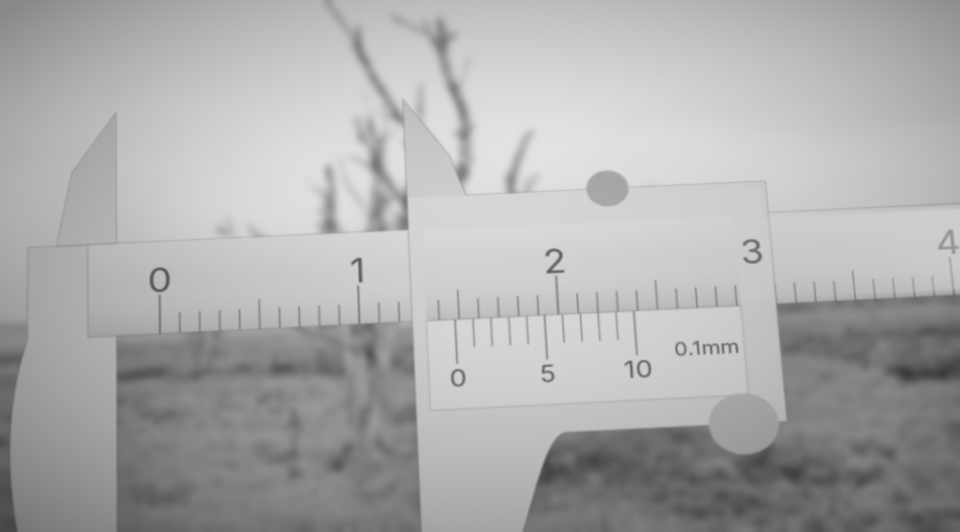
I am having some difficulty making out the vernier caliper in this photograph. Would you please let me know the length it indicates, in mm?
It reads 14.8 mm
